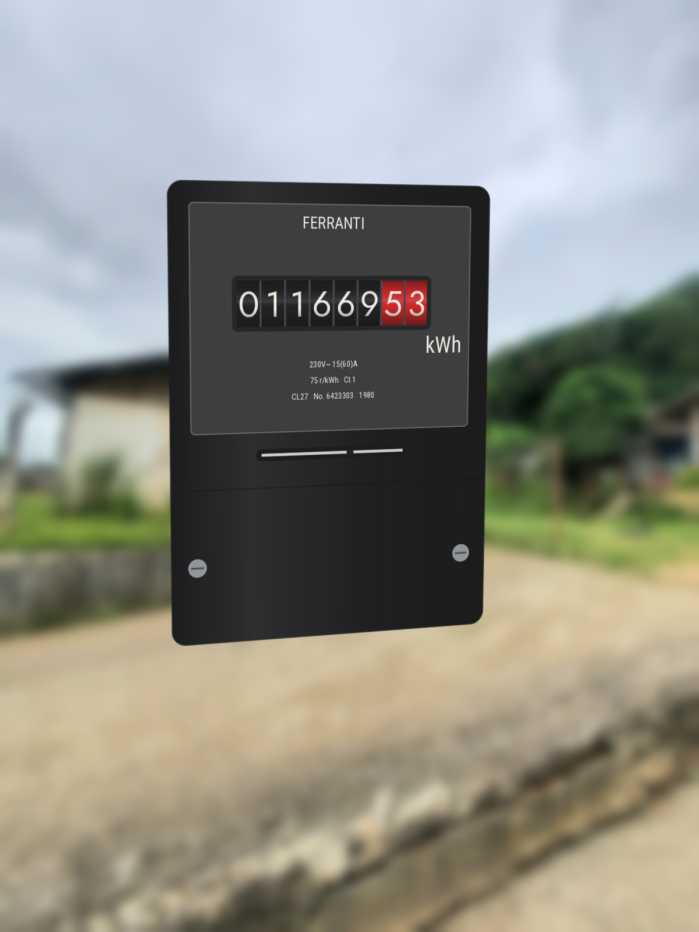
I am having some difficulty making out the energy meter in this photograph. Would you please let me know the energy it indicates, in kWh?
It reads 11669.53 kWh
